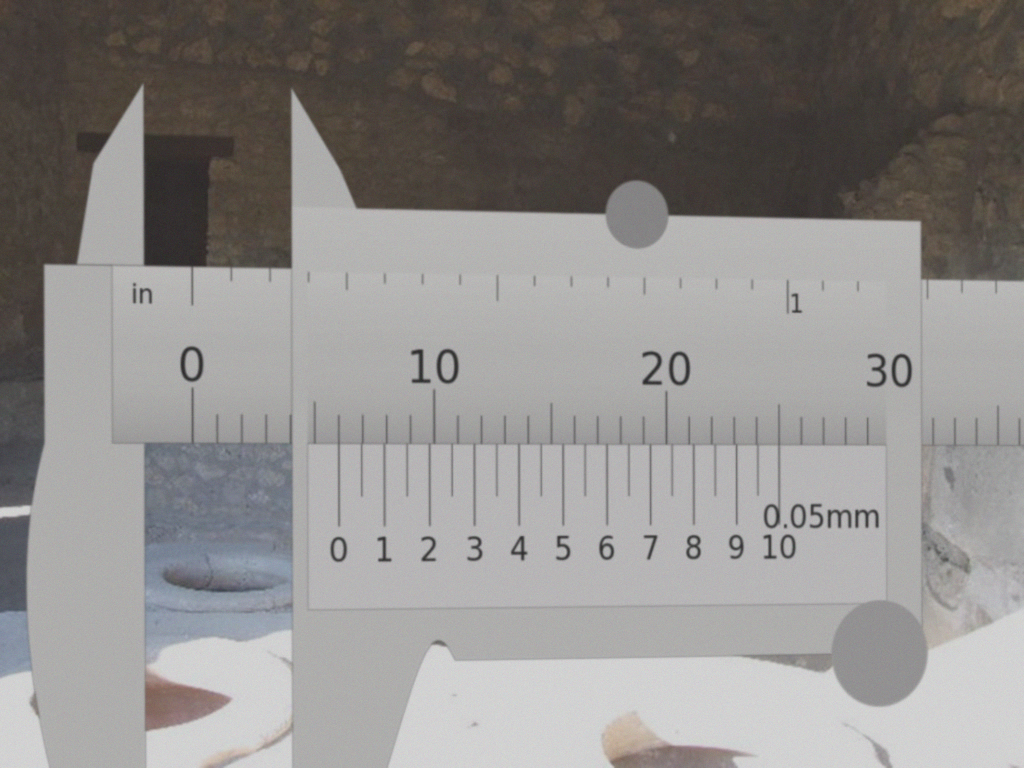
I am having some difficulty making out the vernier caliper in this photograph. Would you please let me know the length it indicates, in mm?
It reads 6.0 mm
